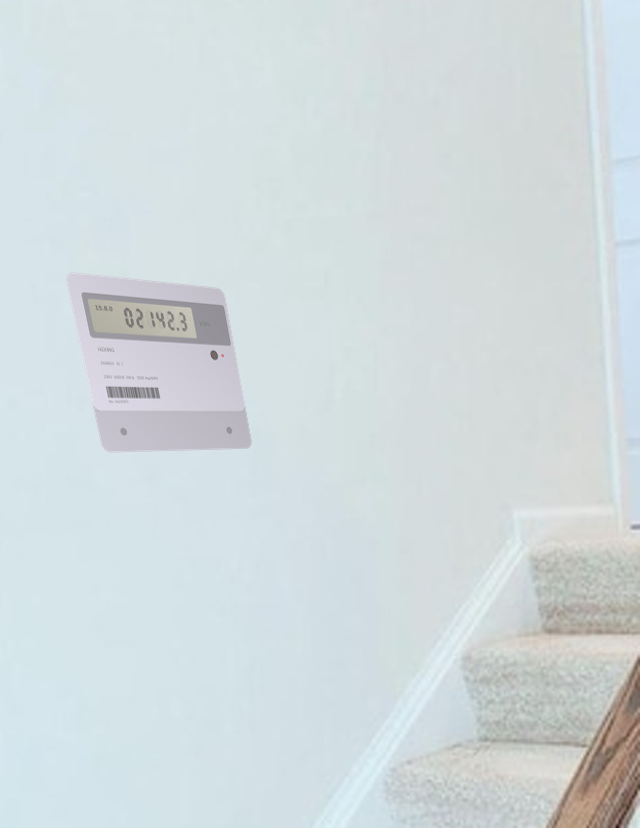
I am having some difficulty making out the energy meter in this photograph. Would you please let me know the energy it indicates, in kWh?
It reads 2142.3 kWh
